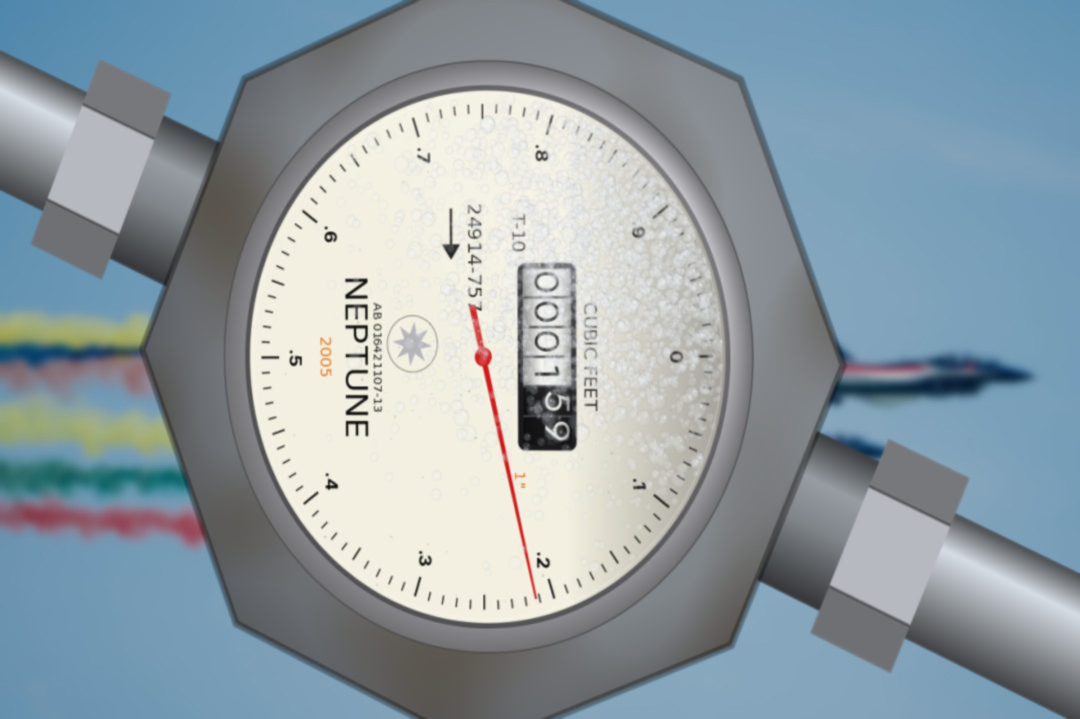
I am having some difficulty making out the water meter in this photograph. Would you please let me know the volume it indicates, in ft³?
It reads 159.21 ft³
